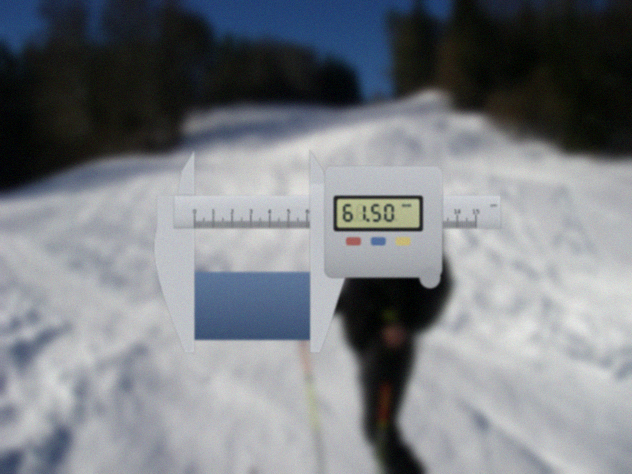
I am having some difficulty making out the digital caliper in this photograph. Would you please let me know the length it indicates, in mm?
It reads 61.50 mm
